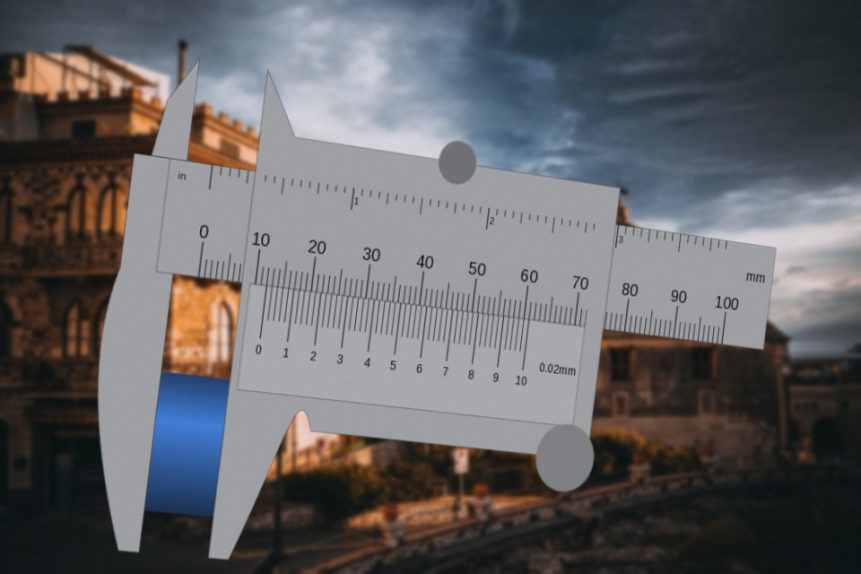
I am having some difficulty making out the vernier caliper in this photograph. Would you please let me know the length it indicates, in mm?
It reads 12.0 mm
